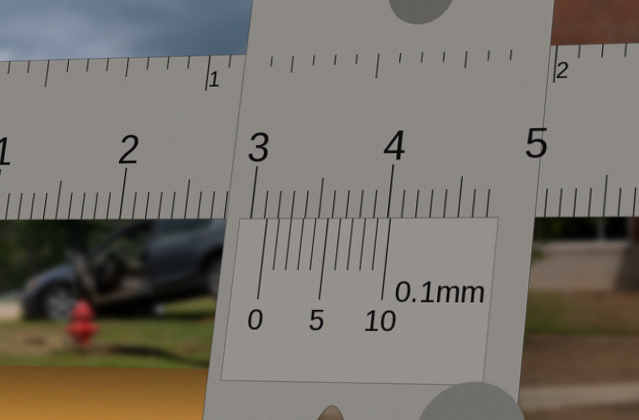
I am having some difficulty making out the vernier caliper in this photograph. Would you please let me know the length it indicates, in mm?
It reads 31.2 mm
